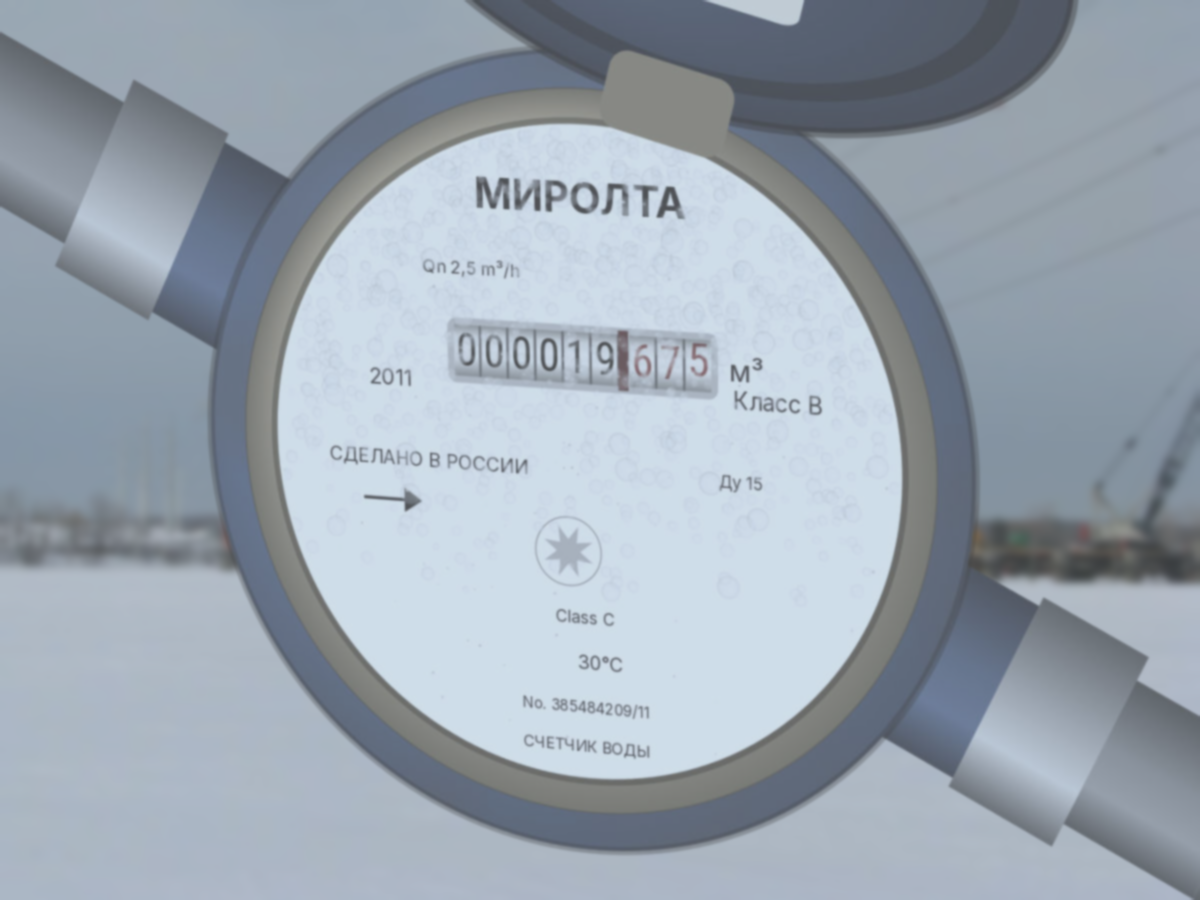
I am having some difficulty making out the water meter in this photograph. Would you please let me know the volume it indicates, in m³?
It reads 19.675 m³
